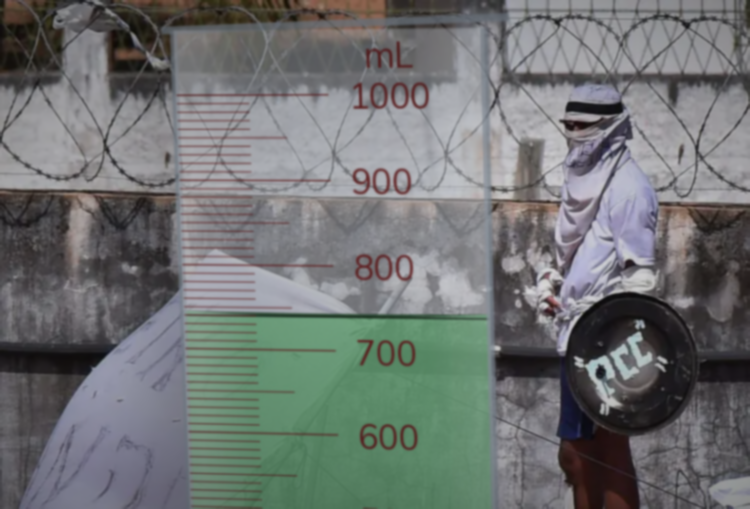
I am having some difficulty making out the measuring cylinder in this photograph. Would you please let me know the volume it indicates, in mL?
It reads 740 mL
